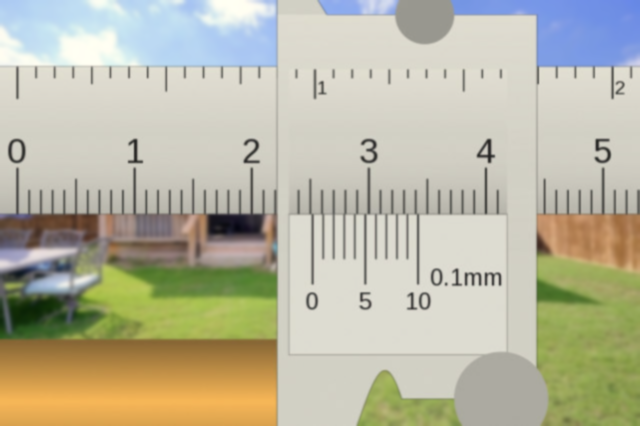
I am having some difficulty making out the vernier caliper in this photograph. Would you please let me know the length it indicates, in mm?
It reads 25.2 mm
